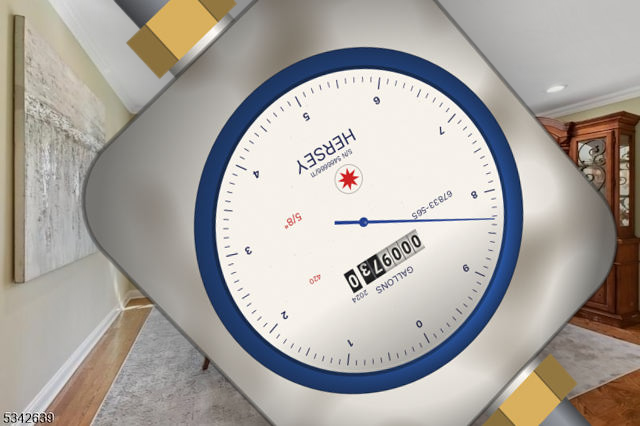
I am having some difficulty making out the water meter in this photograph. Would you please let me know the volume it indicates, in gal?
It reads 9728.3 gal
